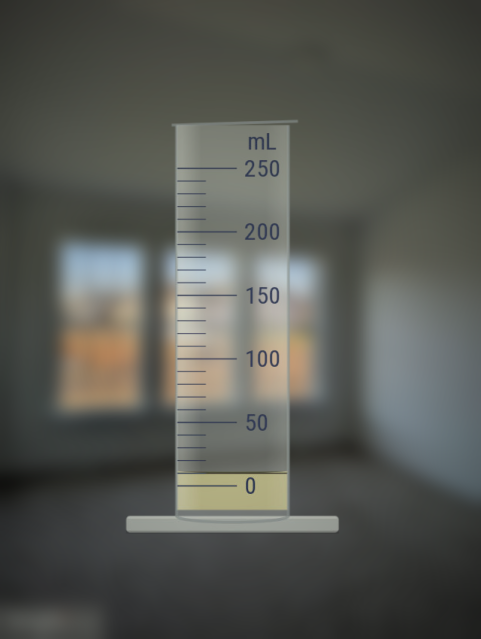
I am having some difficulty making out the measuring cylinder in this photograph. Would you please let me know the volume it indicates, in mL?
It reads 10 mL
